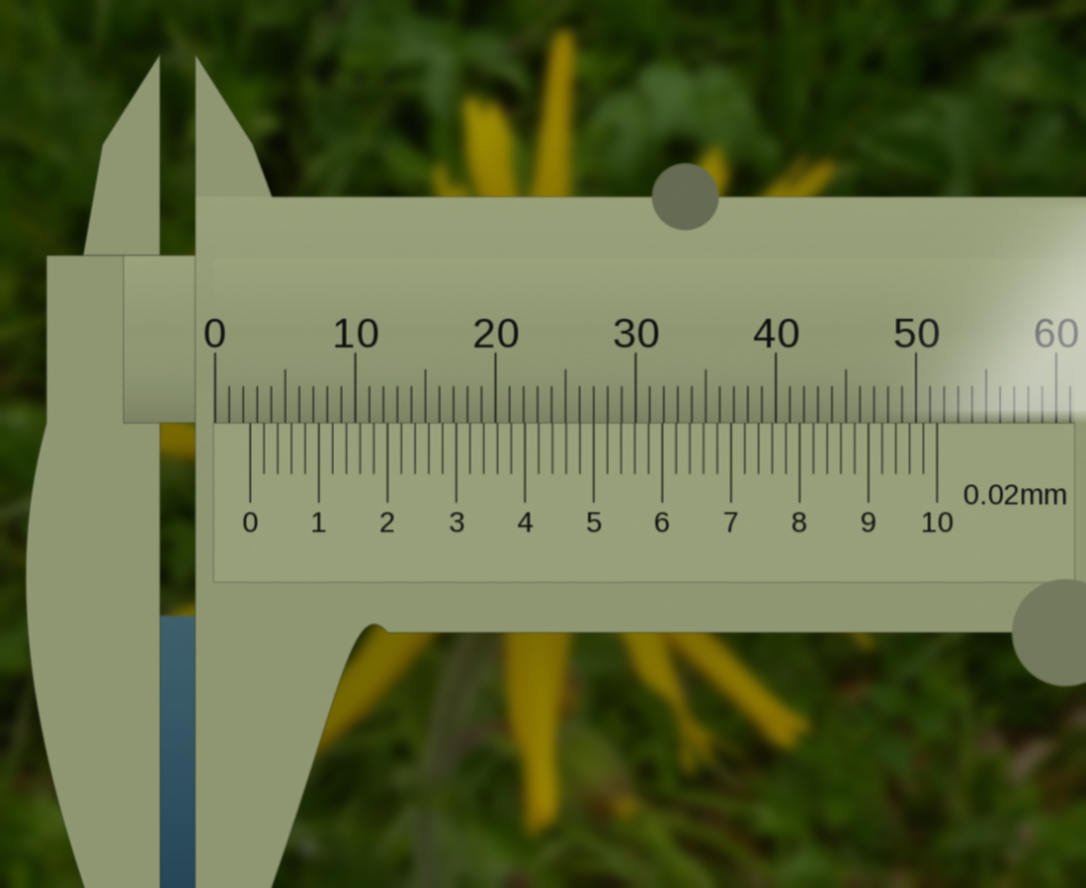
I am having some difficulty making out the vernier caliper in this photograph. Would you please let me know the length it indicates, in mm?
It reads 2.5 mm
